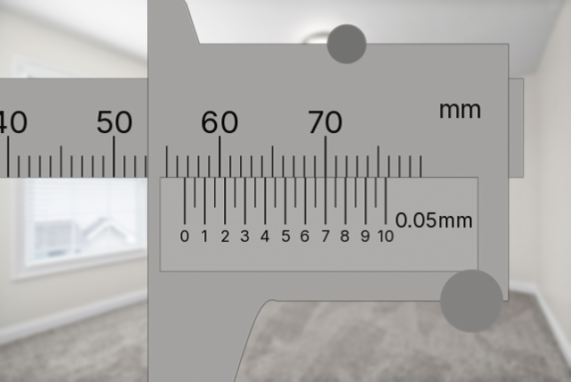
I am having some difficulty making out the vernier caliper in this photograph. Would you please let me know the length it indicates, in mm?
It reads 56.7 mm
